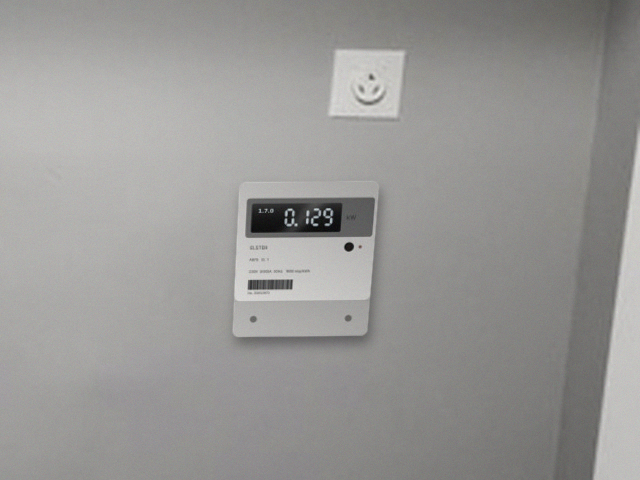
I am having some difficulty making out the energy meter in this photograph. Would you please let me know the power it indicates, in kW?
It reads 0.129 kW
